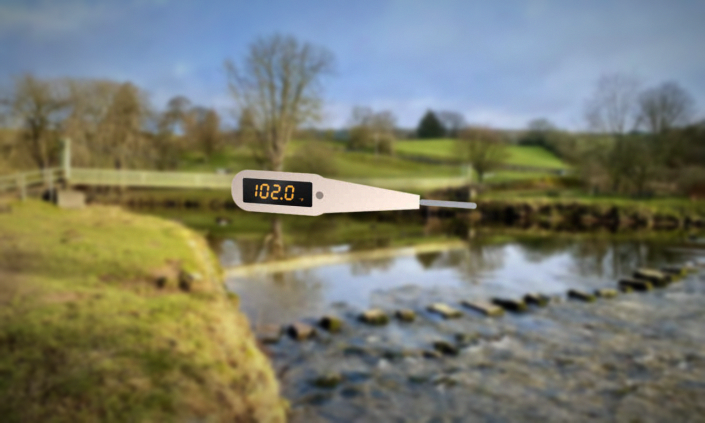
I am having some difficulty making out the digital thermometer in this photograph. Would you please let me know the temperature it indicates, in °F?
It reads 102.0 °F
